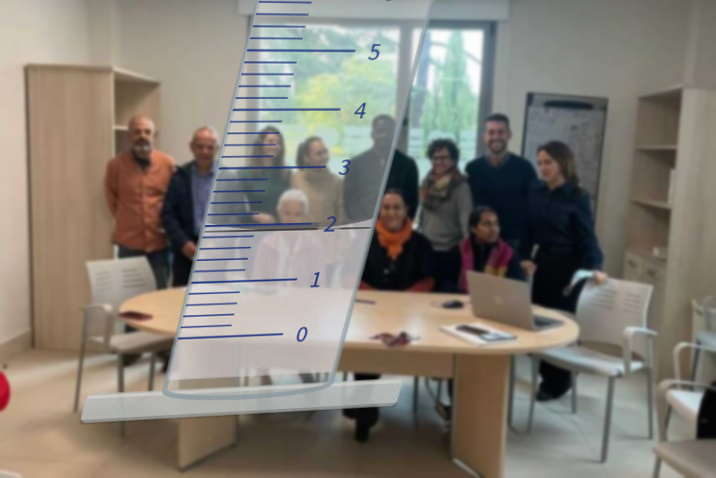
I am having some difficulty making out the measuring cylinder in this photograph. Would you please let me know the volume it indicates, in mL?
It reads 1.9 mL
